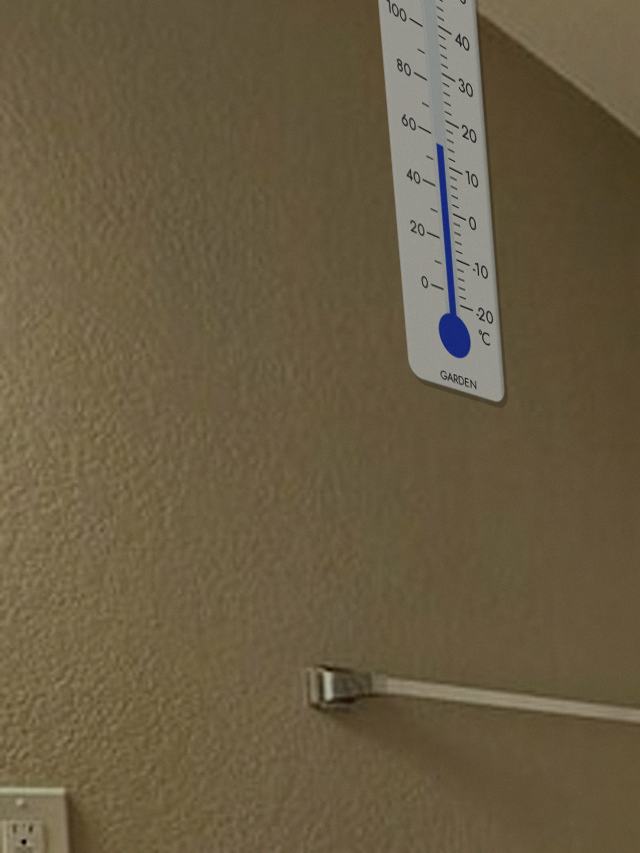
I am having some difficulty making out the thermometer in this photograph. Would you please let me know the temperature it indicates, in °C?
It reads 14 °C
